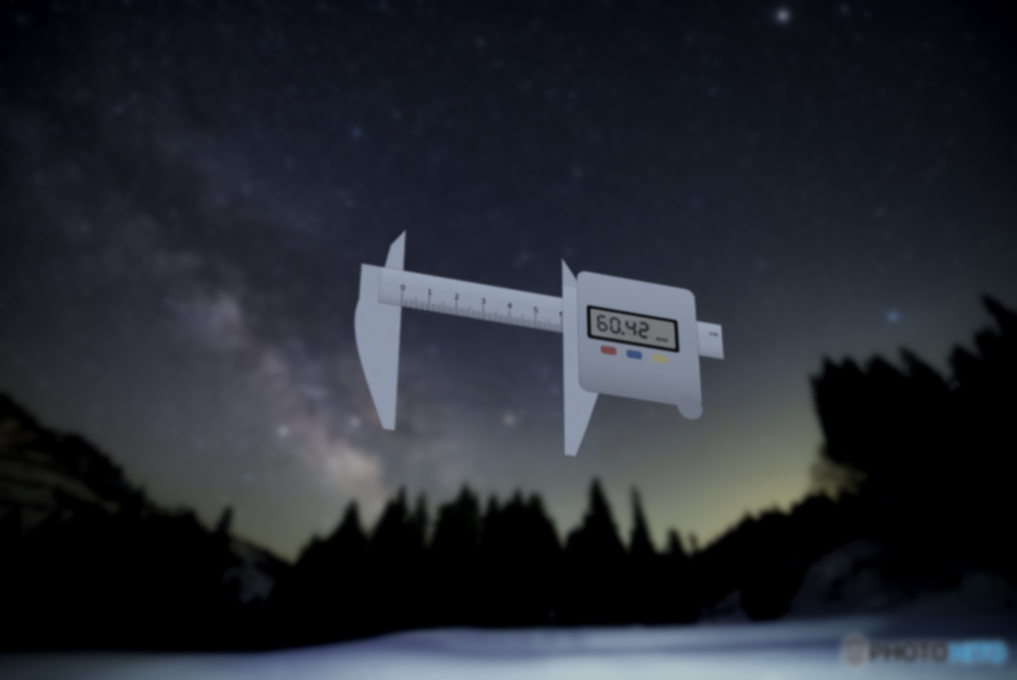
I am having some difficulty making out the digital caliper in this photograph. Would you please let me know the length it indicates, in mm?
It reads 60.42 mm
